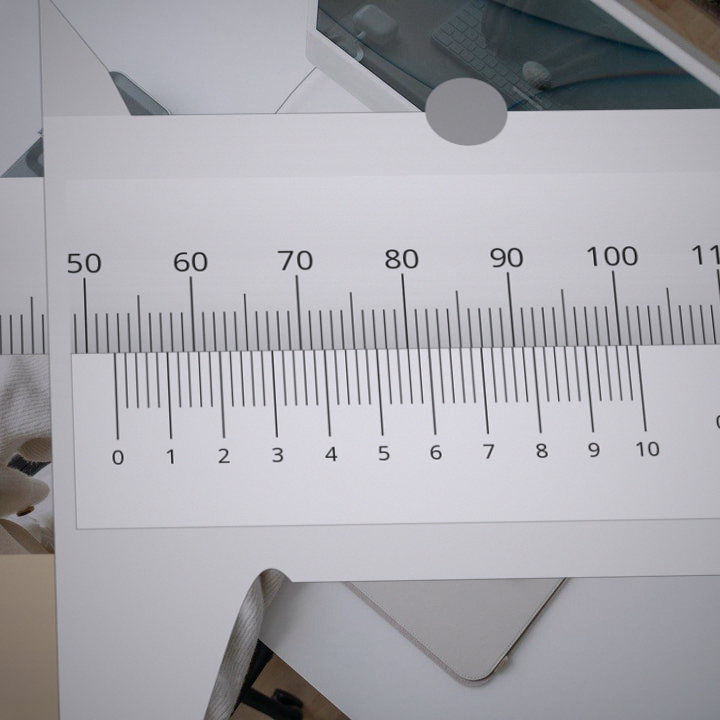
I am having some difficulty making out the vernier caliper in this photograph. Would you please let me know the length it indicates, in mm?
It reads 52.6 mm
